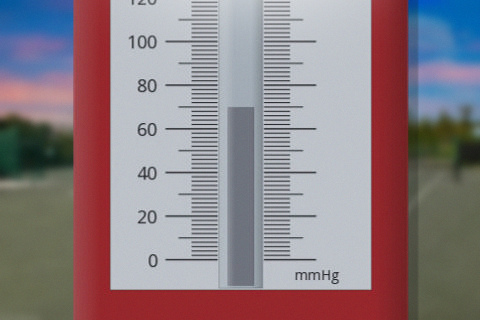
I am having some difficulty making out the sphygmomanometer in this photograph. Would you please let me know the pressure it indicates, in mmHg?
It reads 70 mmHg
